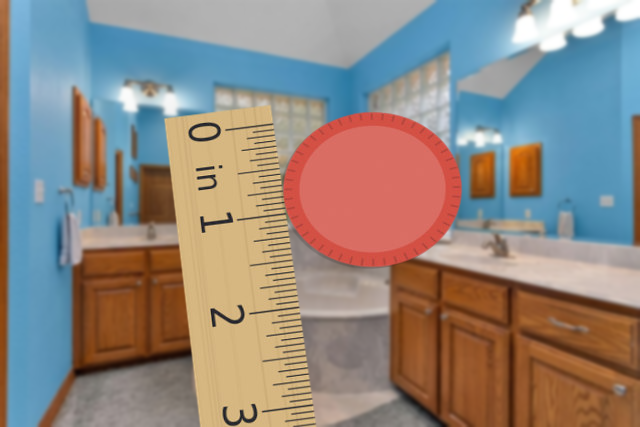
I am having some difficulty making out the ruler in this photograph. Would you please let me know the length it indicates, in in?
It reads 1.6875 in
